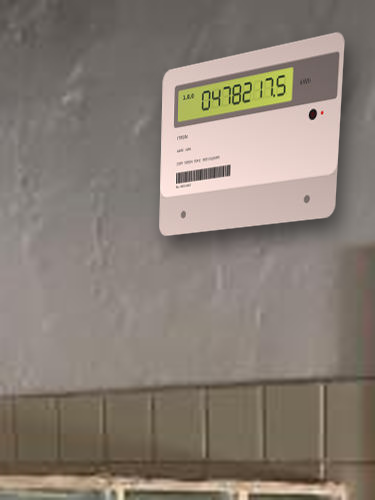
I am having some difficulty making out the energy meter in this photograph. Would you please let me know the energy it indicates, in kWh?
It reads 478217.5 kWh
